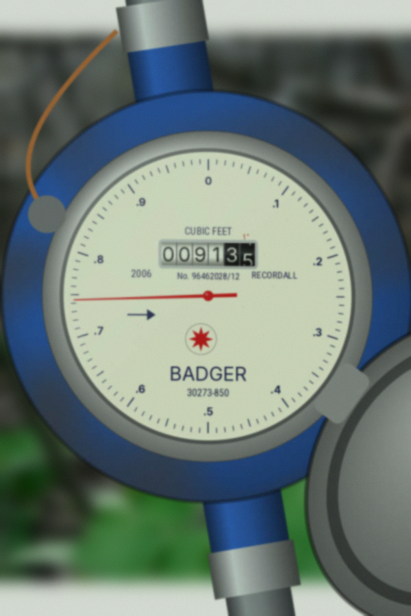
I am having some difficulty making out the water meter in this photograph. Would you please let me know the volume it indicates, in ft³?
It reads 9134.74 ft³
